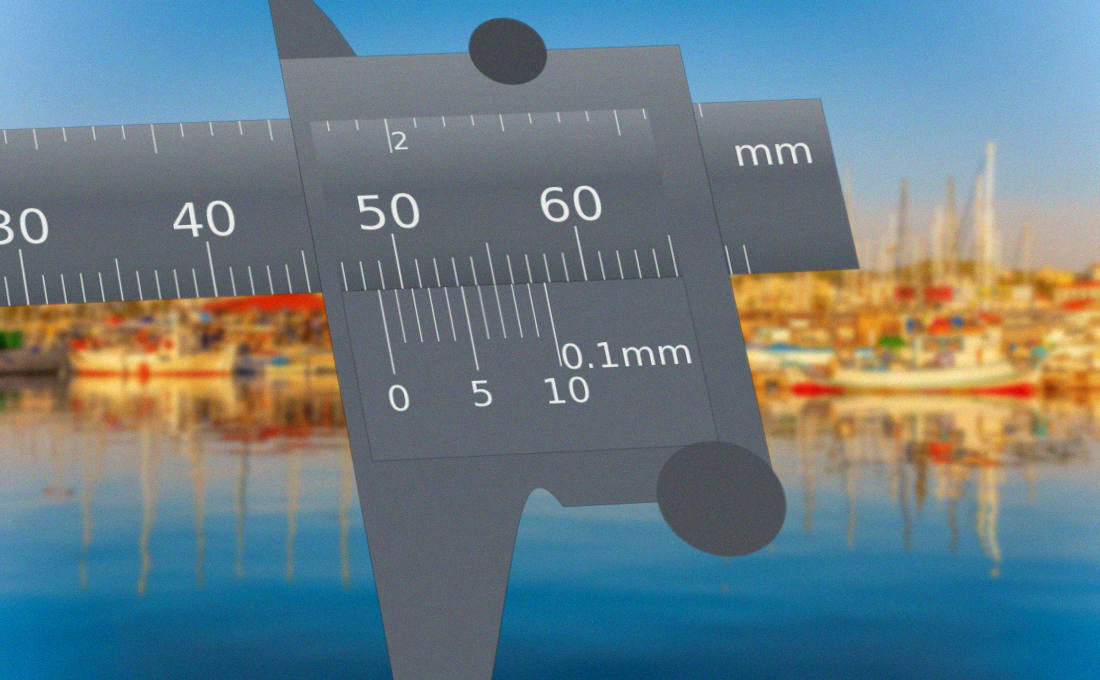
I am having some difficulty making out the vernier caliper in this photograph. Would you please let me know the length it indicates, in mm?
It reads 48.7 mm
